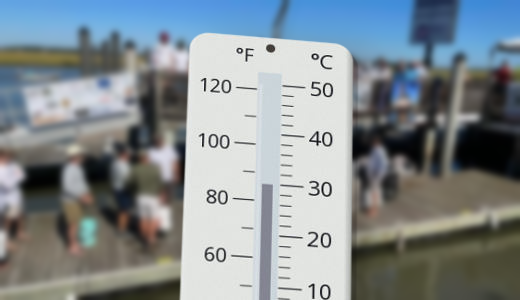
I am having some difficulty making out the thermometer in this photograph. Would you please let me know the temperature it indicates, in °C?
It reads 30 °C
